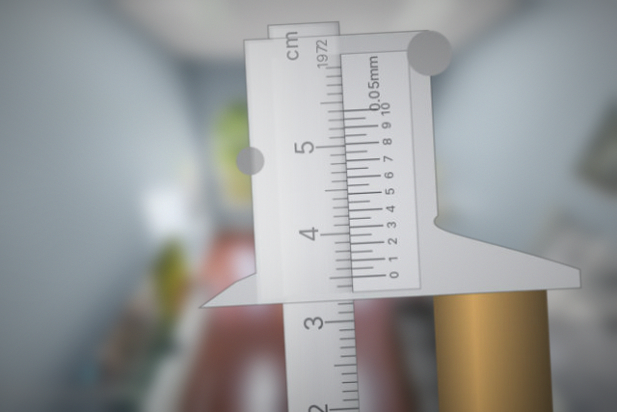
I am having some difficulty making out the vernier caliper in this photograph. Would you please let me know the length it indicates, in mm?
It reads 35.0 mm
